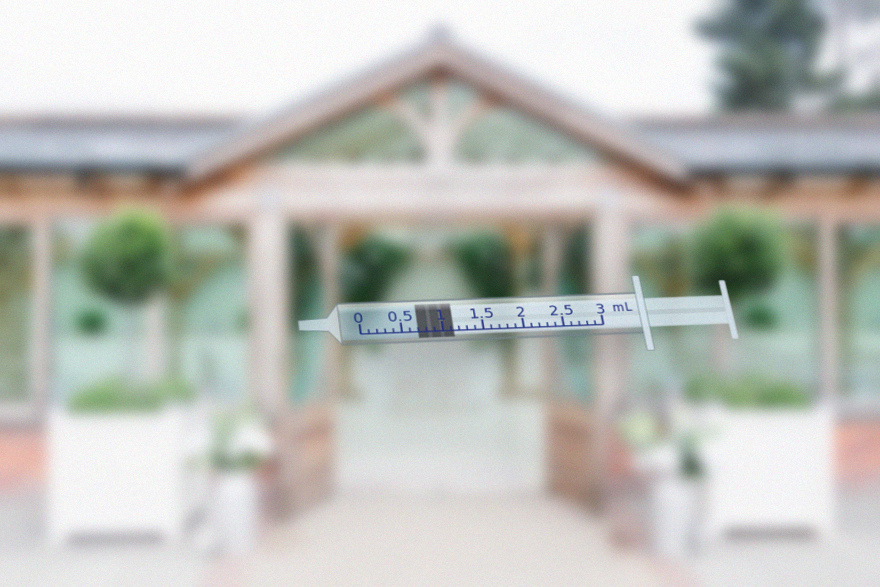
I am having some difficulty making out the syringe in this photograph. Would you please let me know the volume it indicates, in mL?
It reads 0.7 mL
